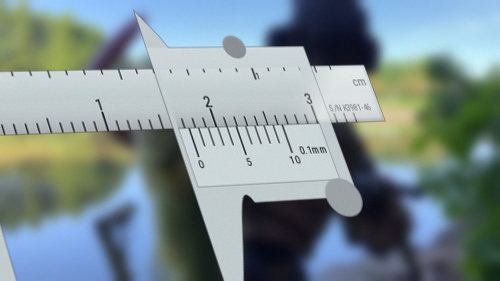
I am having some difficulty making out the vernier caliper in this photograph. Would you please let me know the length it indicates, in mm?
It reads 17.4 mm
